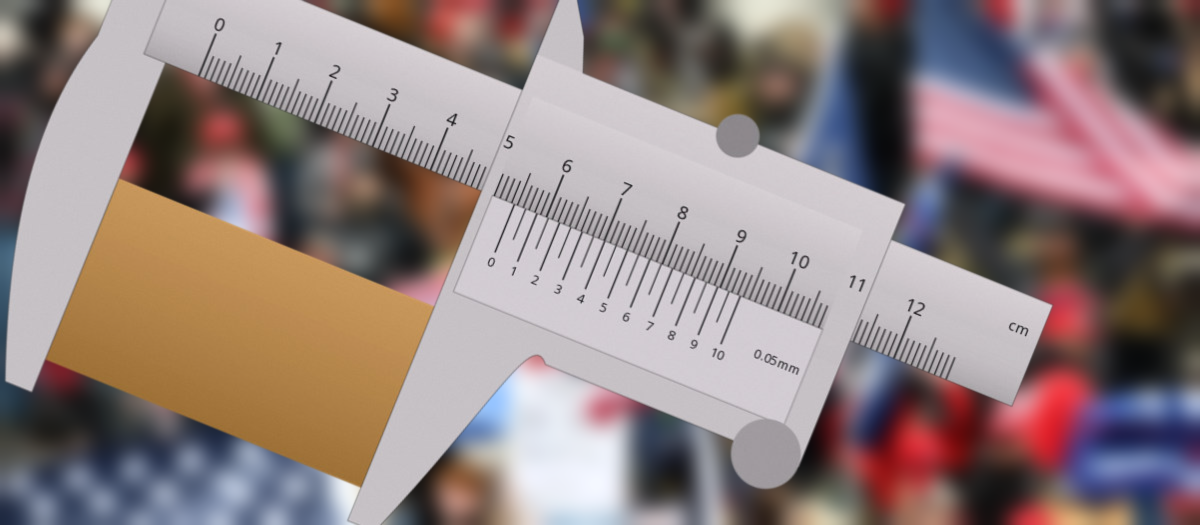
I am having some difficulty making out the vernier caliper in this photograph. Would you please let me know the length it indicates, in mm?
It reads 54.5 mm
